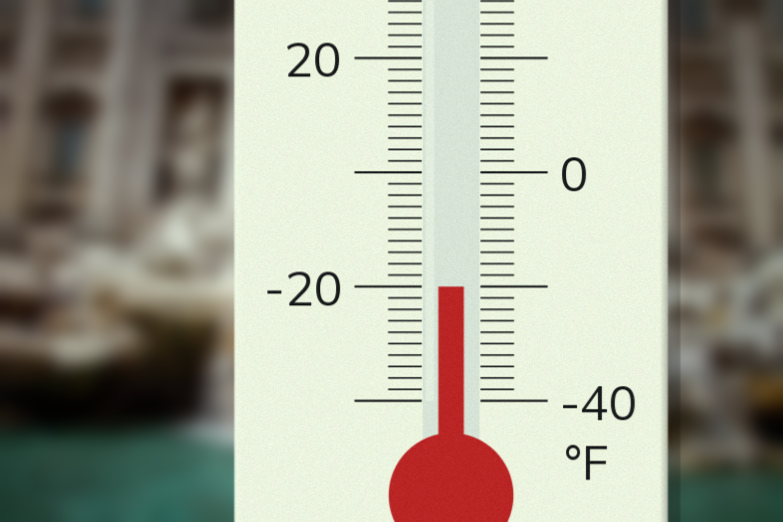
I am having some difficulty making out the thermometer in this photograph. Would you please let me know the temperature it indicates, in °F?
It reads -20 °F
